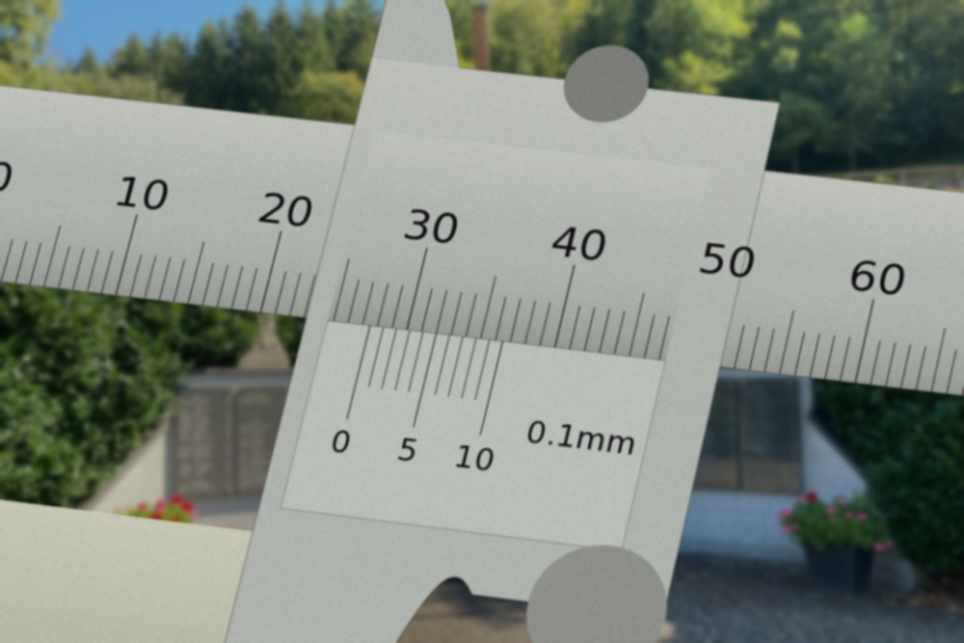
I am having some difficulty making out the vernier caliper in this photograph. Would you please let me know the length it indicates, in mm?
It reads 27.5 mm
